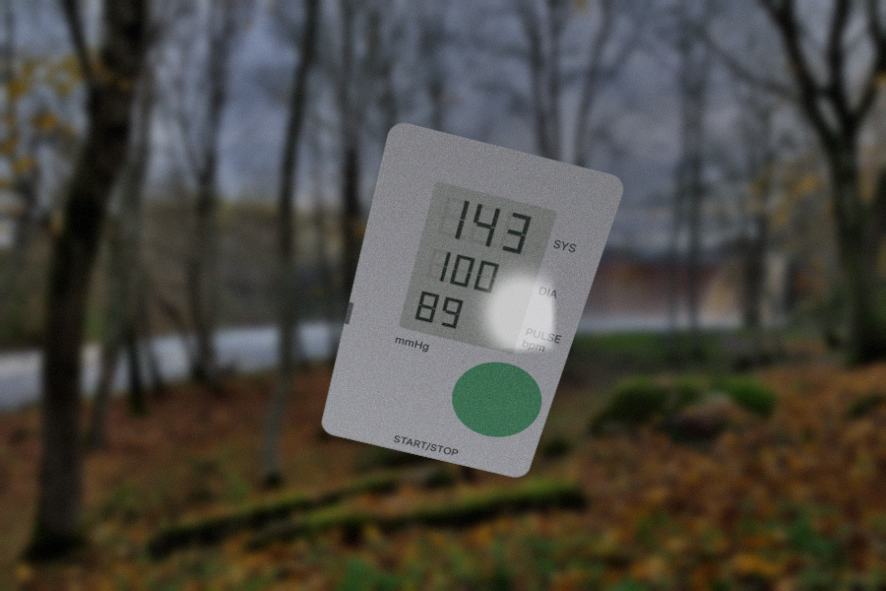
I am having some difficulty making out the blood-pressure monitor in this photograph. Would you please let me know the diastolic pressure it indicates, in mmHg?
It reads 100 mmHg
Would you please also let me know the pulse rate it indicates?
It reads 89 bpm
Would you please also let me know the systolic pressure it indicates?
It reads 143 mmHg
